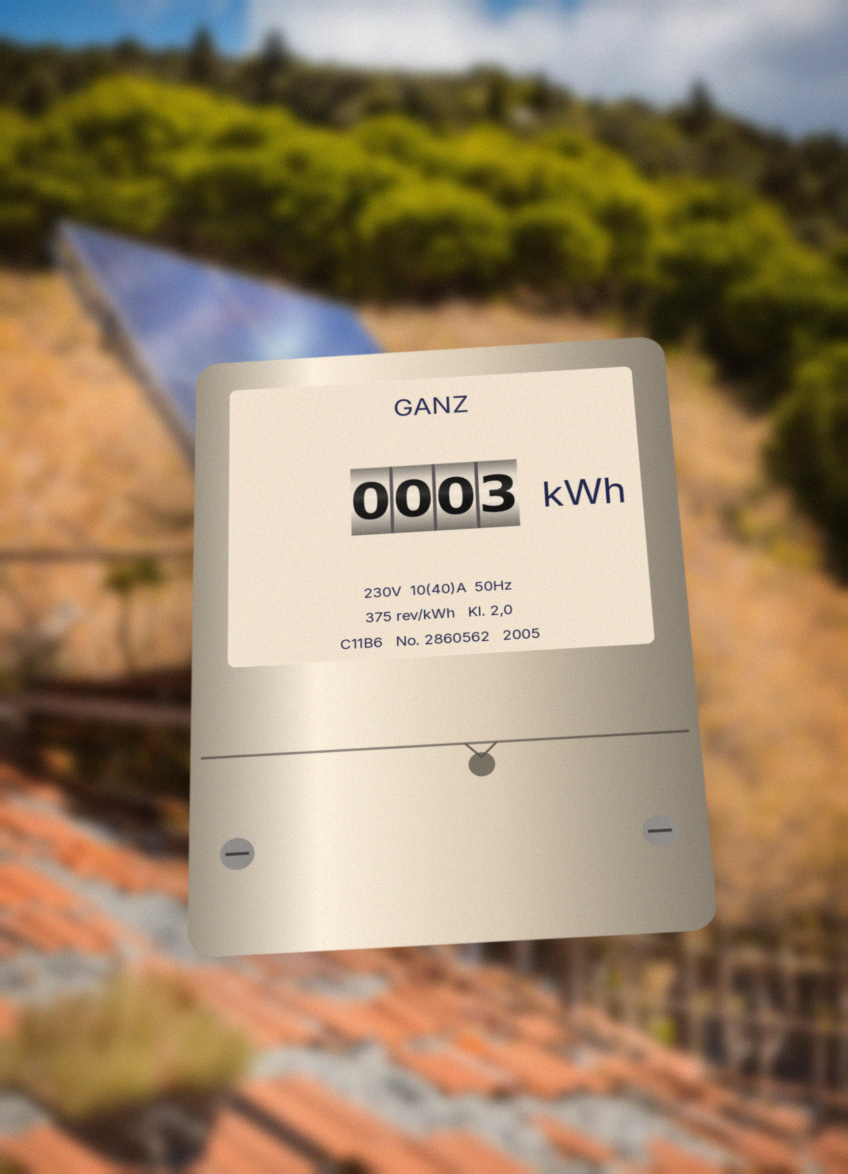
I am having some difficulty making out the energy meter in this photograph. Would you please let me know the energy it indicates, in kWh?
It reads 3 kWh
